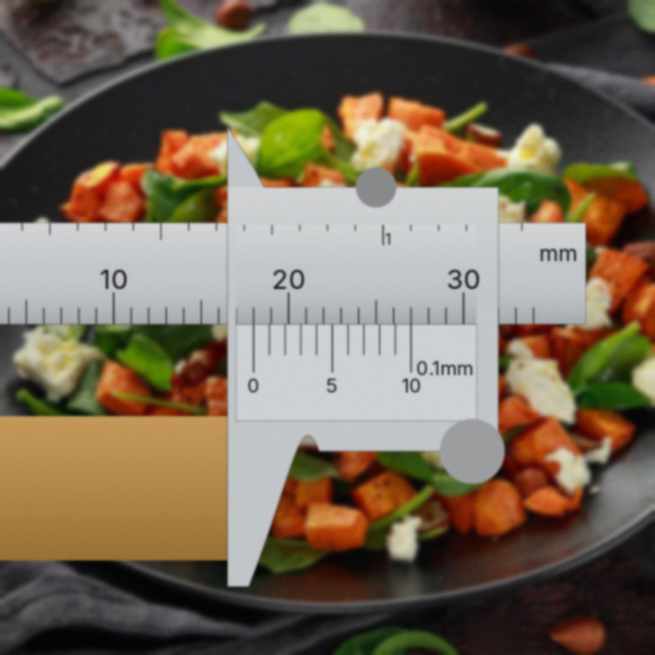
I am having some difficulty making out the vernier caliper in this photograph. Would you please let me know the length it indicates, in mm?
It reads 18.0 mm
